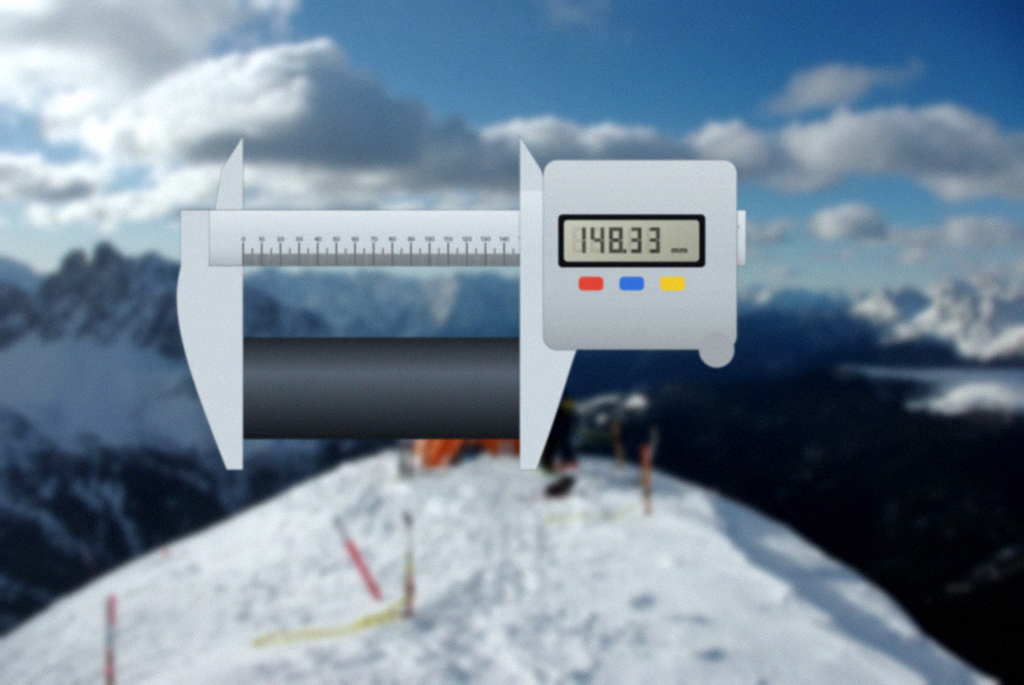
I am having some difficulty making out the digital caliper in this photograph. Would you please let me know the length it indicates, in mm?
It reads 148.33 mm
